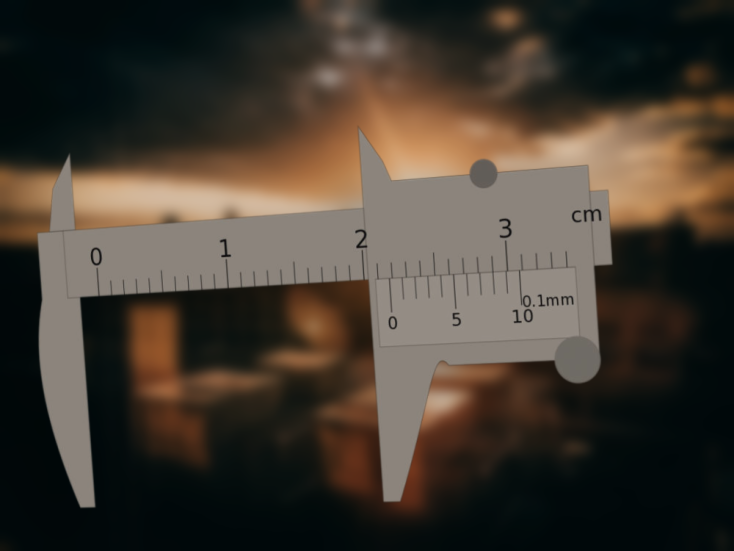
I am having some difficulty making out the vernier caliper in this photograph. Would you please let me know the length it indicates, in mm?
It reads 21.8 mm
